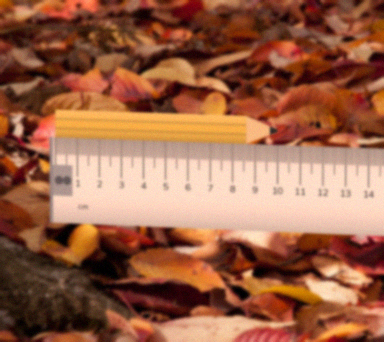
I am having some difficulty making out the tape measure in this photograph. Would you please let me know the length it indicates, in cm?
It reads 10 cm
